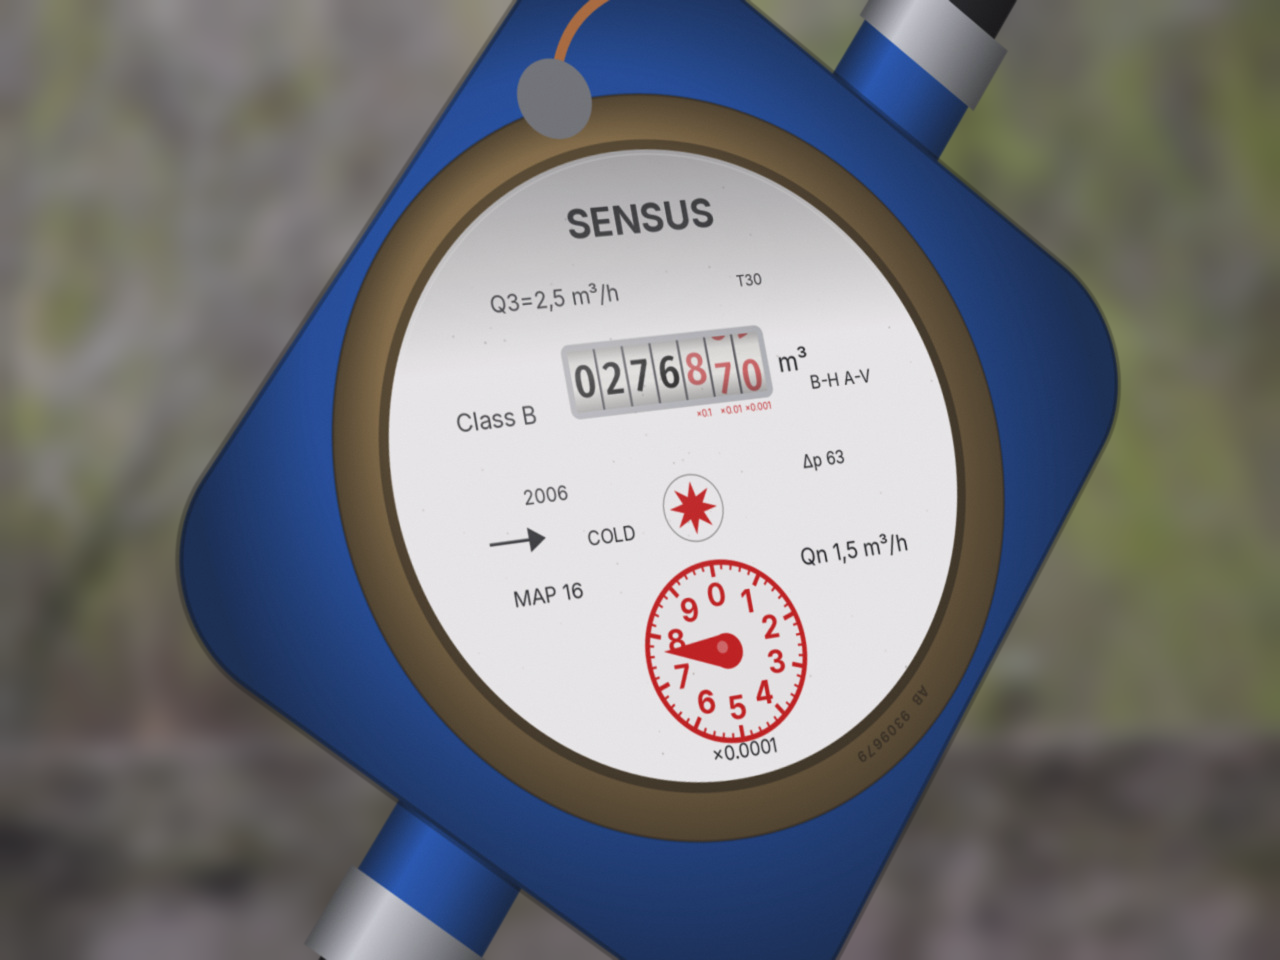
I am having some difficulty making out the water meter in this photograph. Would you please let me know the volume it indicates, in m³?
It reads 276.8697 m³
